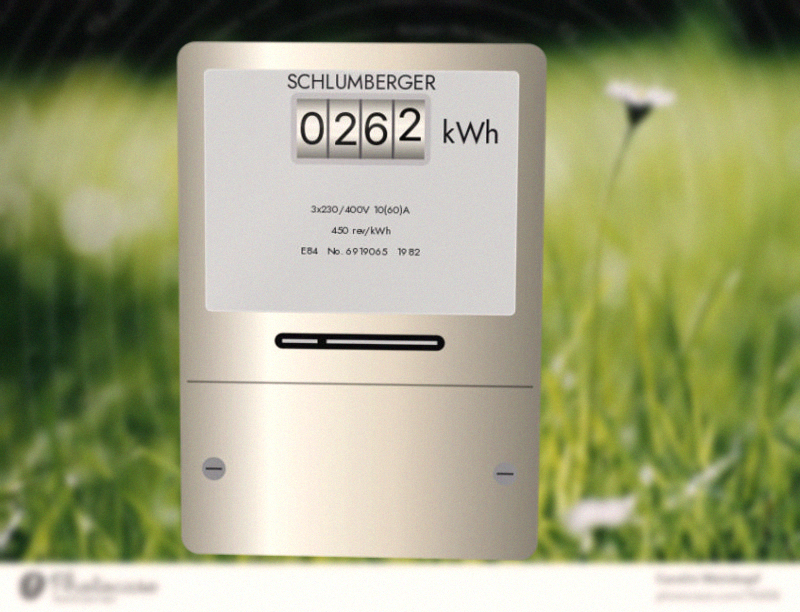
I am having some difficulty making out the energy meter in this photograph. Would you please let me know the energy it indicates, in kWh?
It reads 262 kWh
